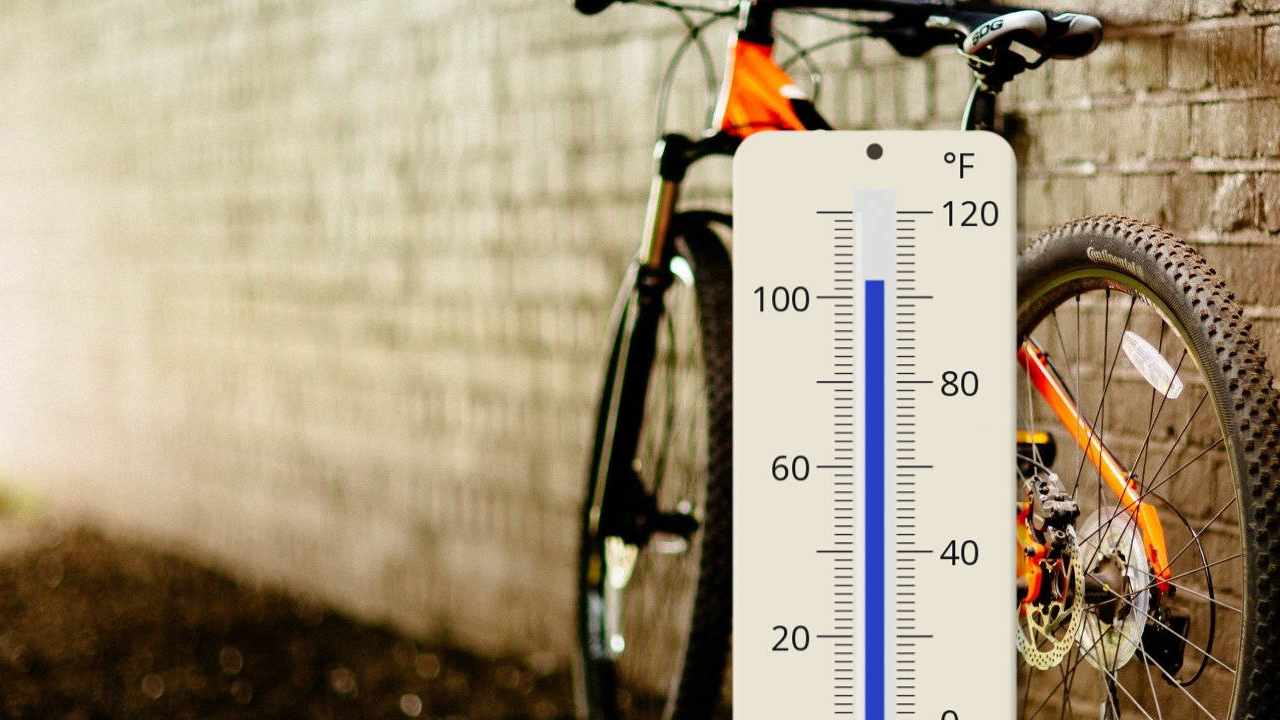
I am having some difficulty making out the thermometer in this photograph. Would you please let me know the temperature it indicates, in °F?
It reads 104 °F
